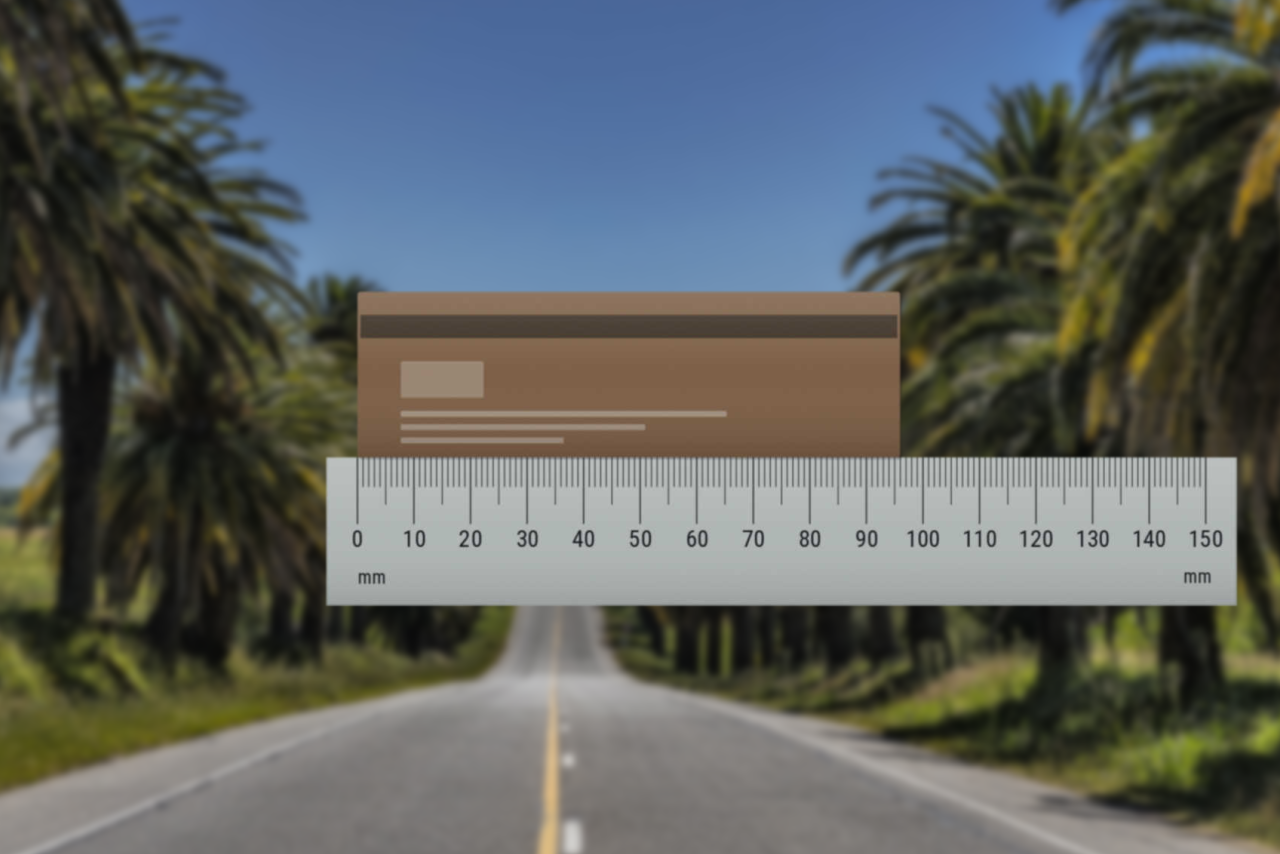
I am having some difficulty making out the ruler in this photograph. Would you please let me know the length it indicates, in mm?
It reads 96 mm
